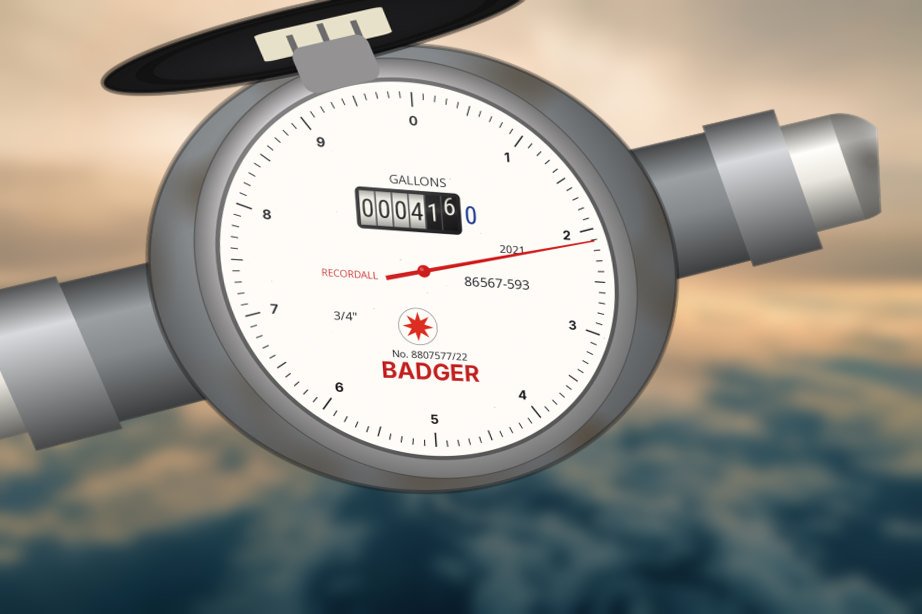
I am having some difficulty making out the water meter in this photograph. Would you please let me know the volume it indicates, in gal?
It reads 4162.1 gal
